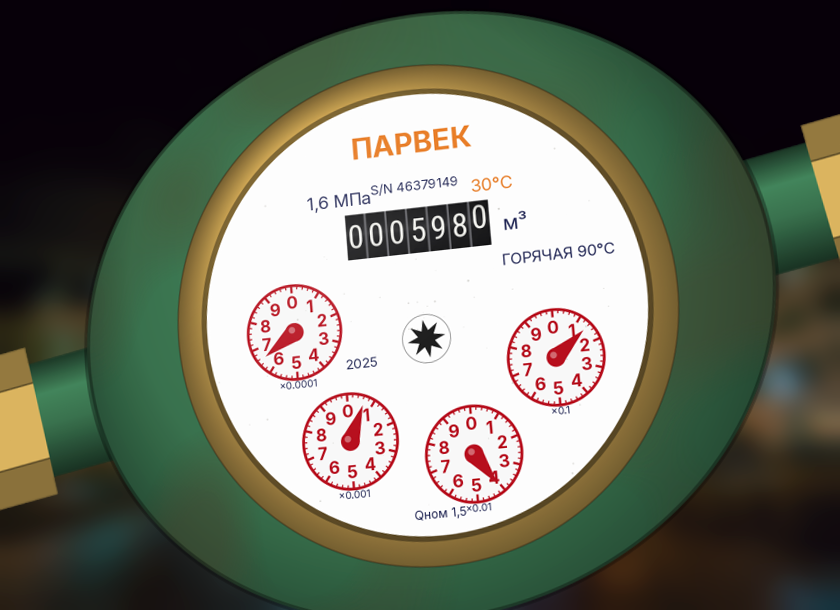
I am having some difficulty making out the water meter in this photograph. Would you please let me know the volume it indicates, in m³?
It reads 5980.1406 m³
